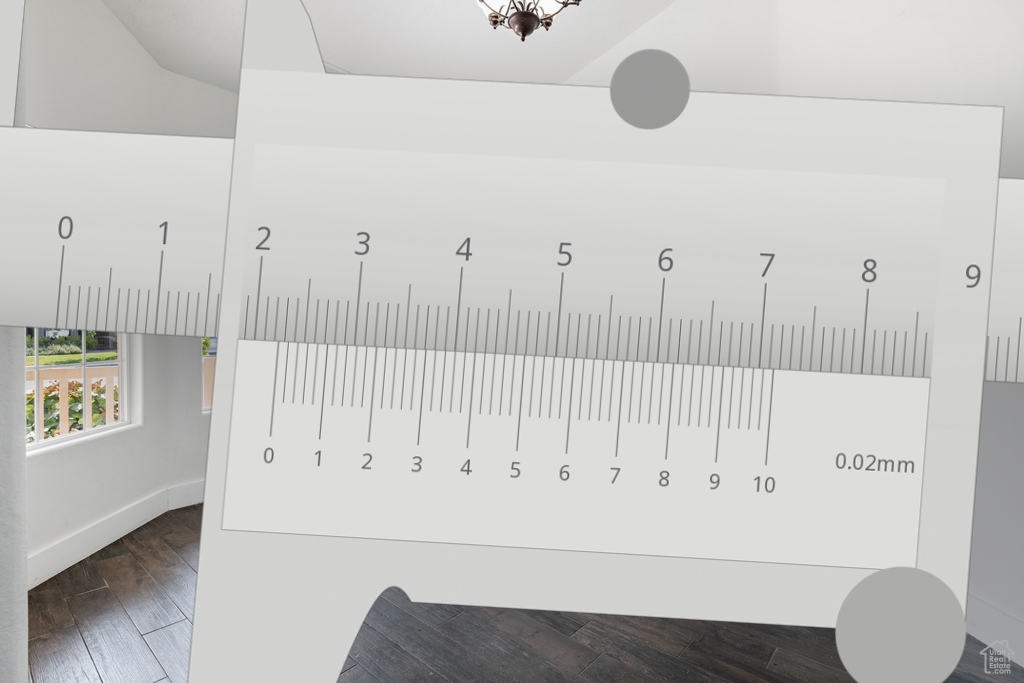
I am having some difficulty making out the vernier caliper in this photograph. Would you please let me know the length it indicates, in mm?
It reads 22.4 mm
